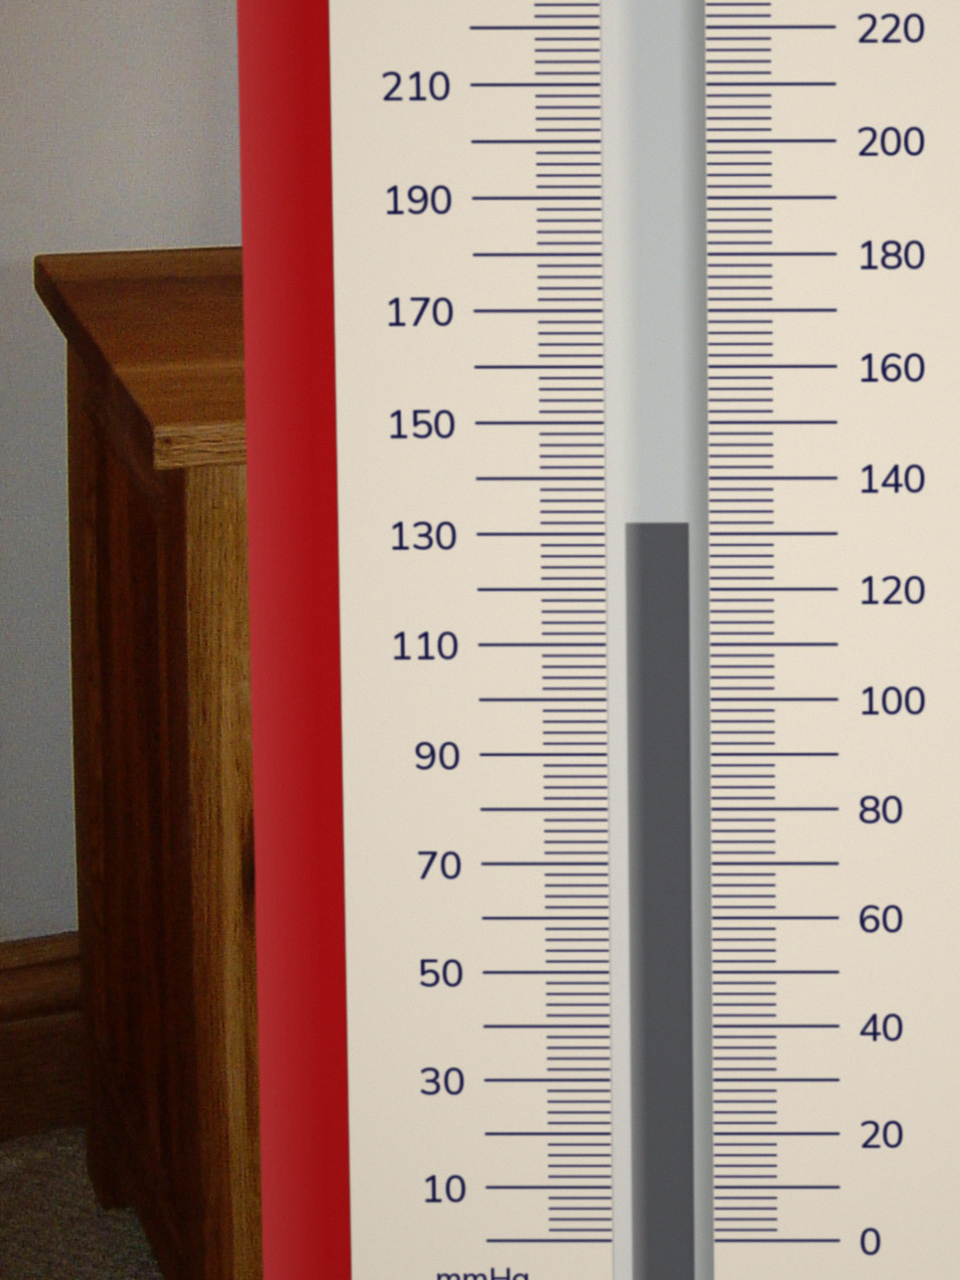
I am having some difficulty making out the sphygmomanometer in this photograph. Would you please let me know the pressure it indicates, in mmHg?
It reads 132 mmHg
